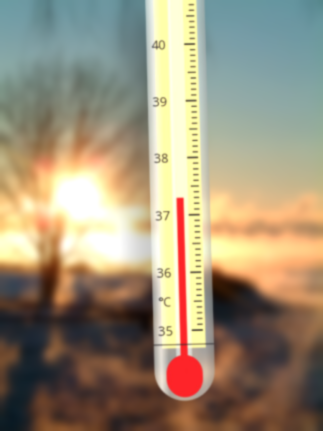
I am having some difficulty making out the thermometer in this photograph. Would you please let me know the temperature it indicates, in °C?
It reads 37.3 °C
